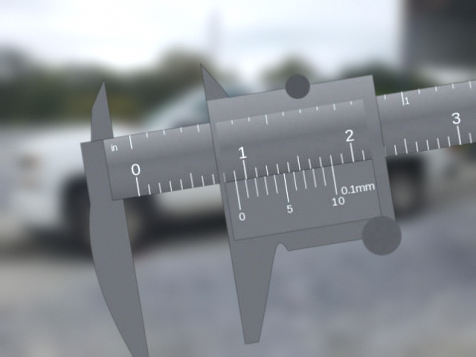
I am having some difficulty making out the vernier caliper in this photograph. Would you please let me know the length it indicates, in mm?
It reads 9.0 mm
